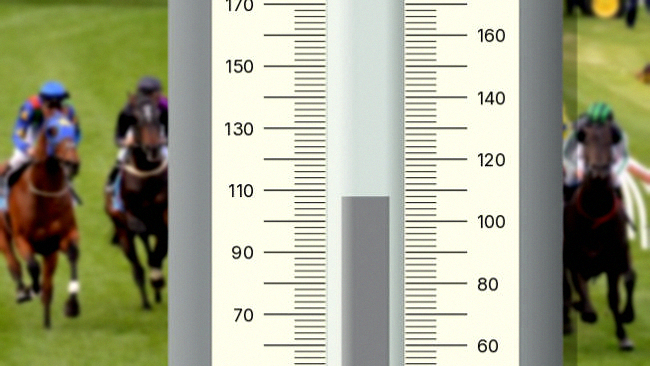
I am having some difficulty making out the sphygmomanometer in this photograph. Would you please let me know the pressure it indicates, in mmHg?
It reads 108 mmHg
